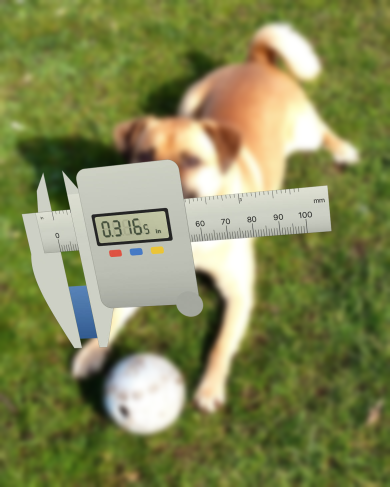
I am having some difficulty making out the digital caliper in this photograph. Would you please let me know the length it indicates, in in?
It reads 0.3165 in
